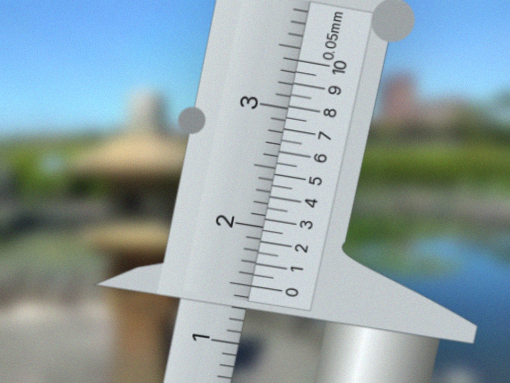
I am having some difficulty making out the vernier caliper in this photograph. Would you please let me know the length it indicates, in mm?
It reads 15.0 mm
